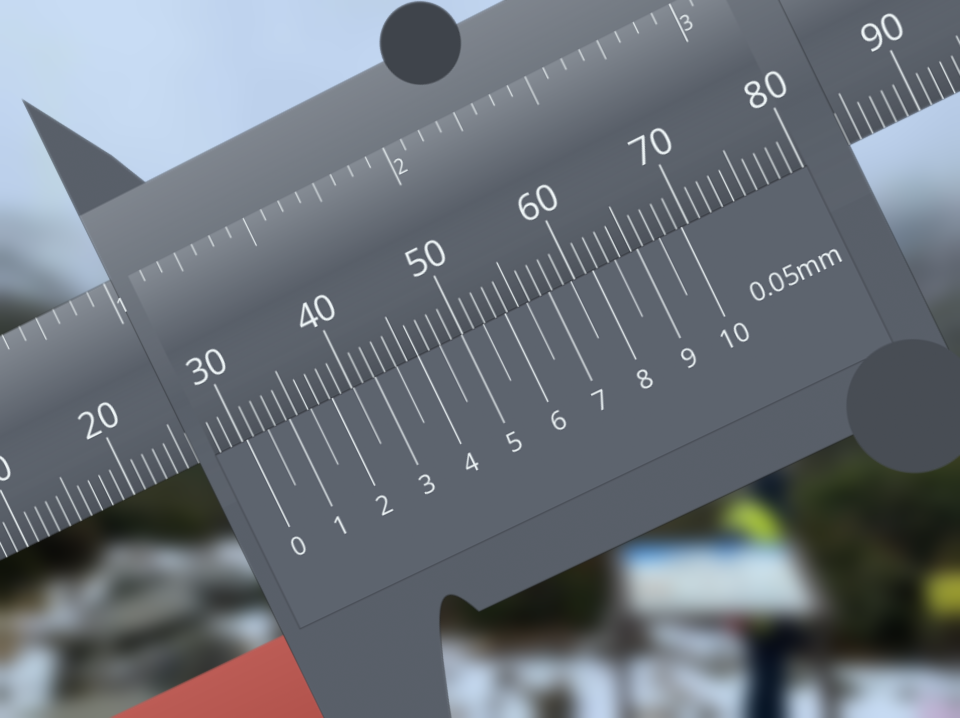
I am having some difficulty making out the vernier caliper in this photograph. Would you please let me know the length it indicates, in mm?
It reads 30.4 mm
